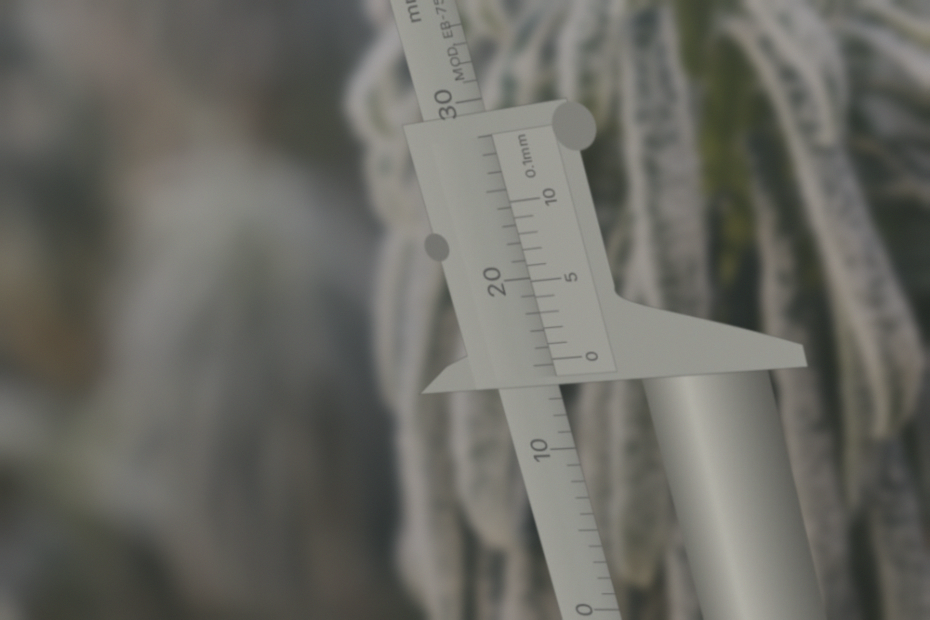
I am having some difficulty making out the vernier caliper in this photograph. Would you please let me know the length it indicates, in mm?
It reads 15.3 mm
